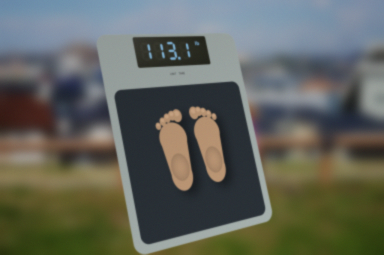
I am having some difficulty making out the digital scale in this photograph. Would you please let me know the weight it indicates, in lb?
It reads 113.1 lb
